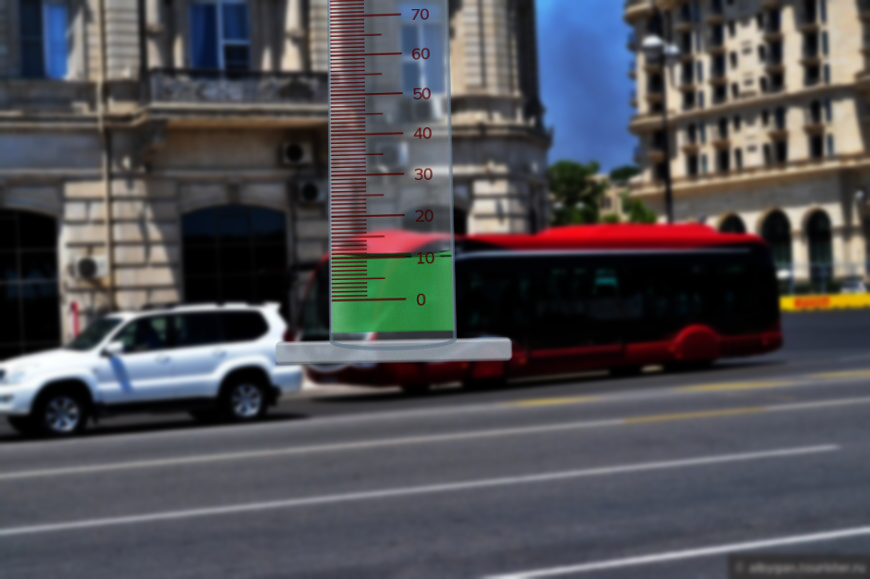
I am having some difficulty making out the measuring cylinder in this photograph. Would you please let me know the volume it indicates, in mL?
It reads 10 mL
